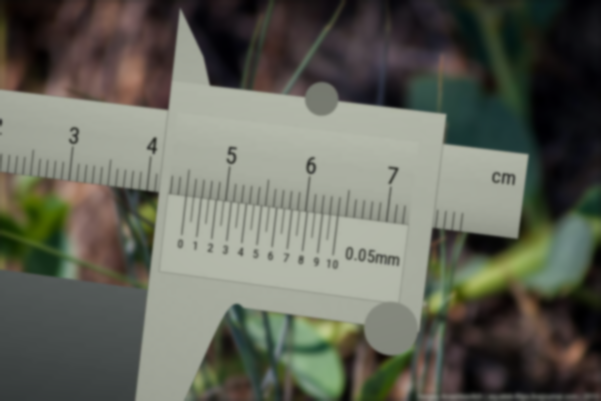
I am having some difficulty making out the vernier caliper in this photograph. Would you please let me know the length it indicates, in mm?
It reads 45.0 mm
